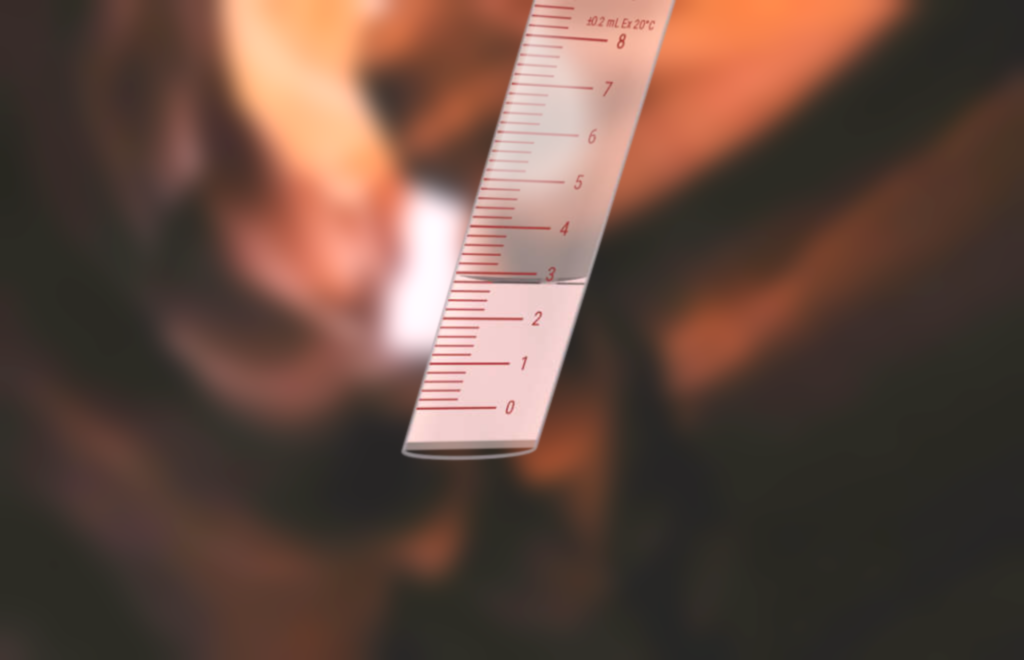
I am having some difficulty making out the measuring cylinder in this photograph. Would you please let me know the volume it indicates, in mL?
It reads 2.8 mL
